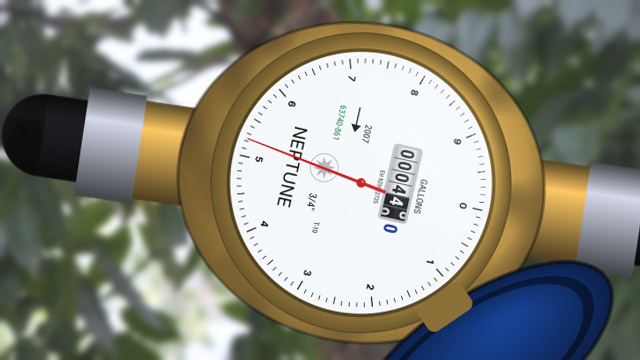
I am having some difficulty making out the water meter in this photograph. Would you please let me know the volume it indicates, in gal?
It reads 4485.2 gal
